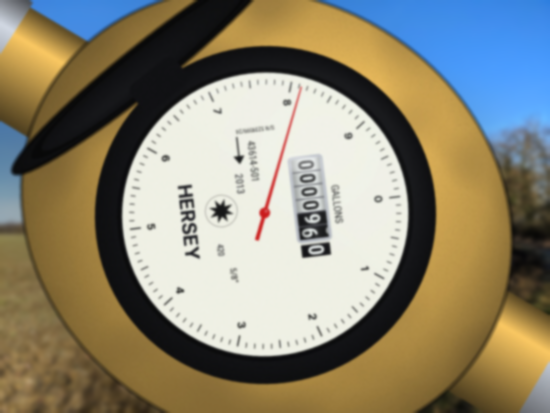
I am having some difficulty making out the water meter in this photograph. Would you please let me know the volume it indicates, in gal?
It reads 958.1 gal
